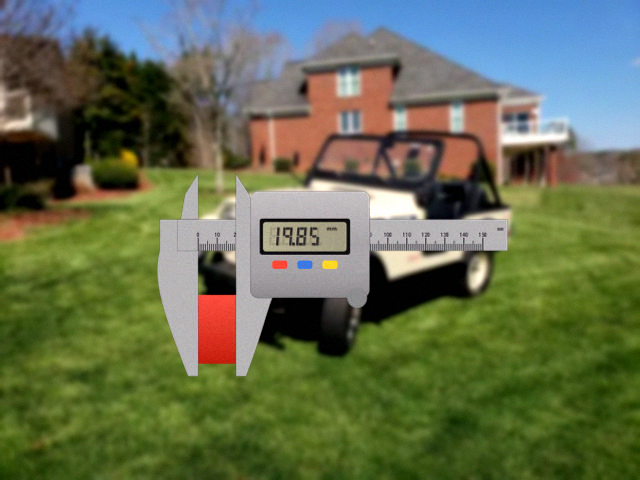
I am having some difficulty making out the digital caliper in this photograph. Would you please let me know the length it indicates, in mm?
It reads 19.85 mm
